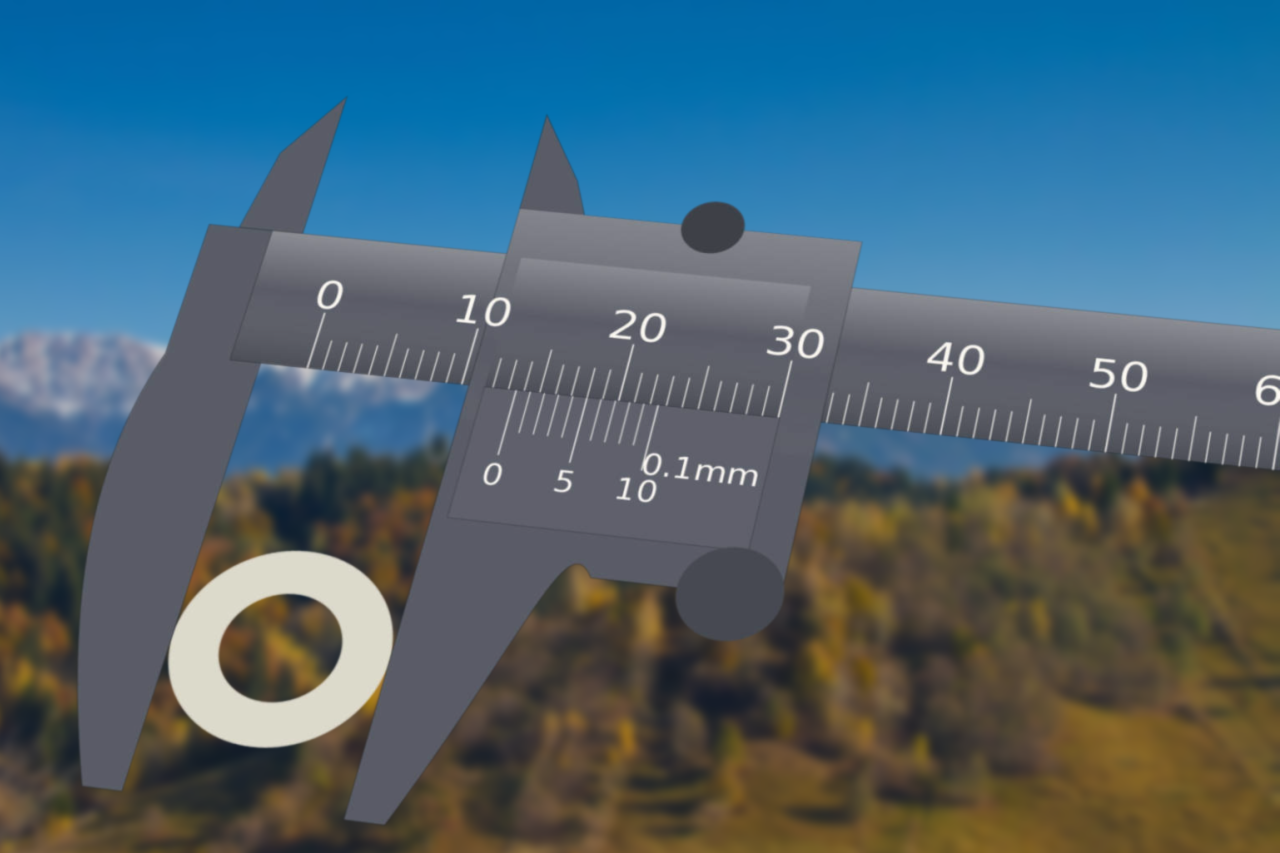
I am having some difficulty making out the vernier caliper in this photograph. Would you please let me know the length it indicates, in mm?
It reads 13.5 mm
